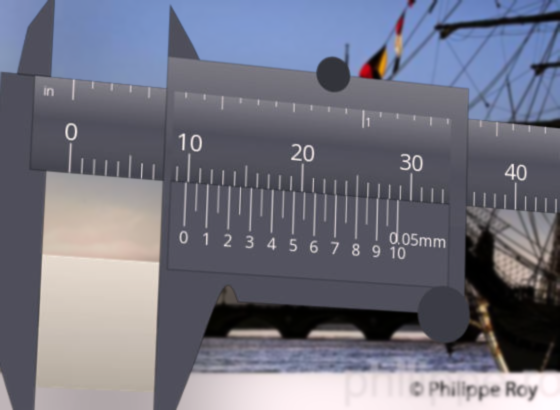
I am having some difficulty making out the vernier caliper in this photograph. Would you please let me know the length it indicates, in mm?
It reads 9.8 mm
